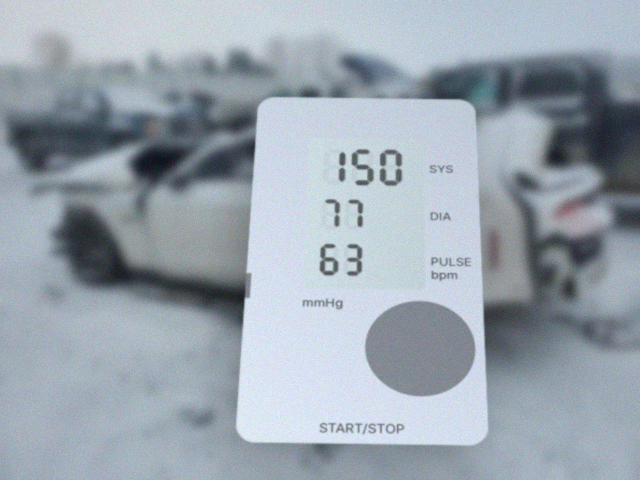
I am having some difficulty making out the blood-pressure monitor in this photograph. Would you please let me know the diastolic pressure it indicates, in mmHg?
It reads 77 mmHg
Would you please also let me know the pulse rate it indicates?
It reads 63 bpm
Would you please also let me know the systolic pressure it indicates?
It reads 150 mmHg
